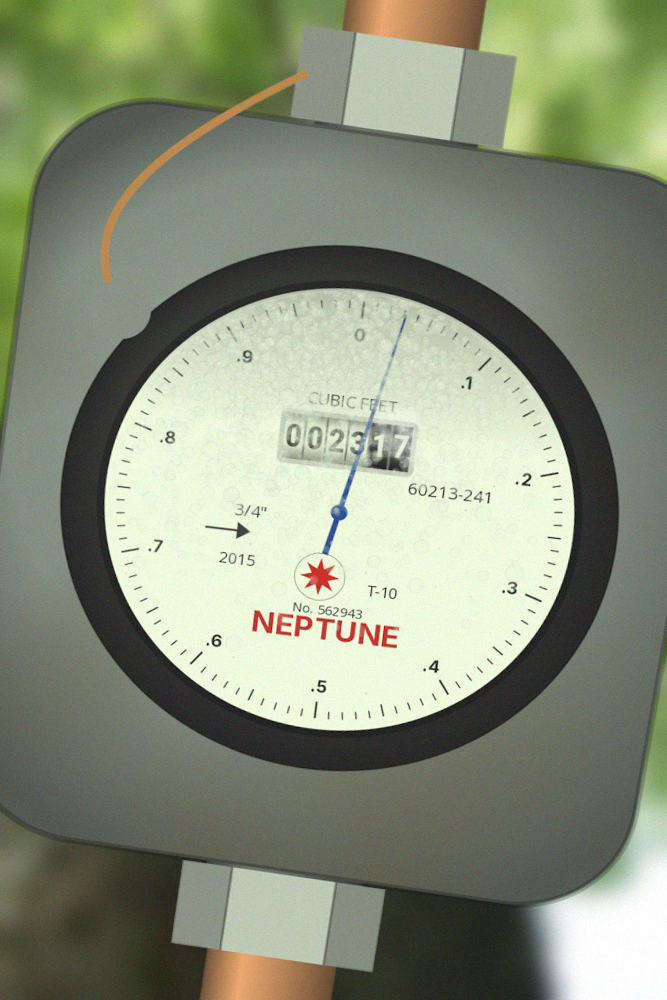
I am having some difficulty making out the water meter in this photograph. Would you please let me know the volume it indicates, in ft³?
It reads 2317.03 ft³
